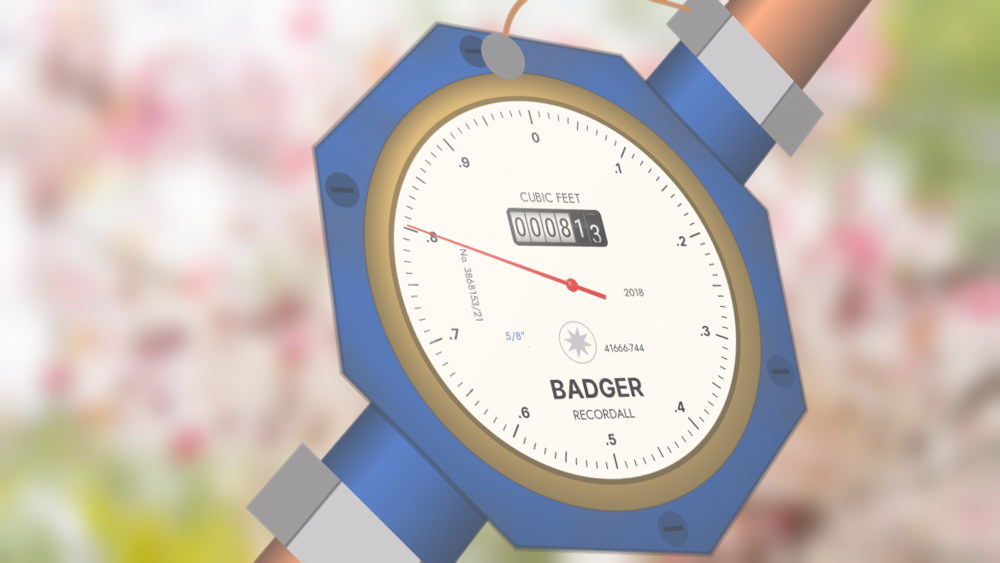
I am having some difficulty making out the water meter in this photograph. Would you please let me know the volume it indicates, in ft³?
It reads 812.80 ft³
